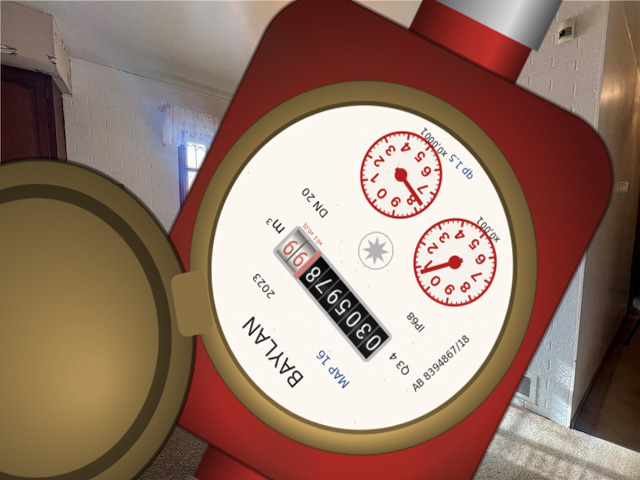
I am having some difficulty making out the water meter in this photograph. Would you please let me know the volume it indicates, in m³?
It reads 305978.9907 m³
